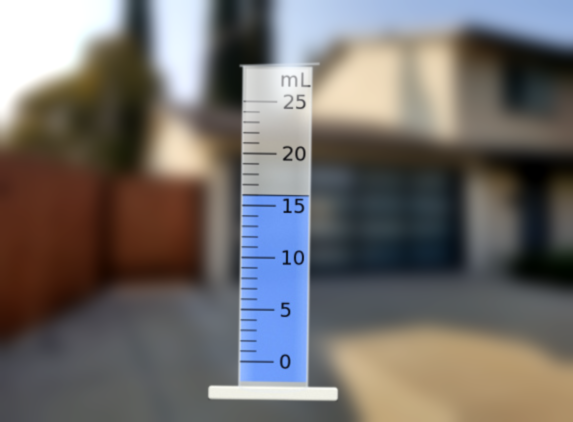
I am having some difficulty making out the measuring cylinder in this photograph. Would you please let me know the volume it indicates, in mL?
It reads 16 mL
